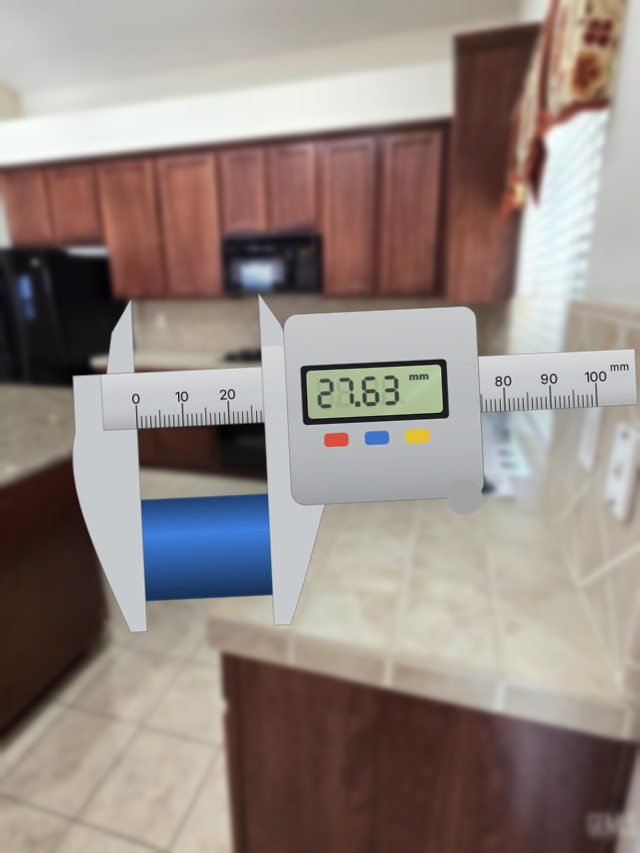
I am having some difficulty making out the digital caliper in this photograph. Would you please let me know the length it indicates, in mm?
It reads 27.63 mm
